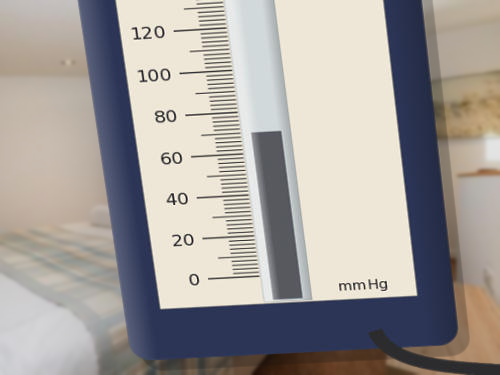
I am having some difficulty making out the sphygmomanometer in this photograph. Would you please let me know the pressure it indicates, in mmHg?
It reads 70 mmHg
